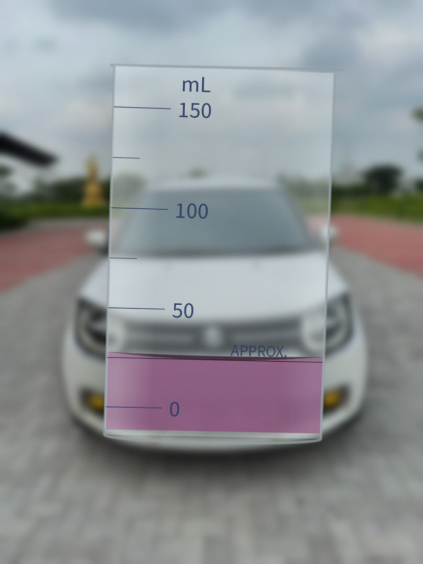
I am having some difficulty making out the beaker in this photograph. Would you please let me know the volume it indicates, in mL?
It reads 25 mL
